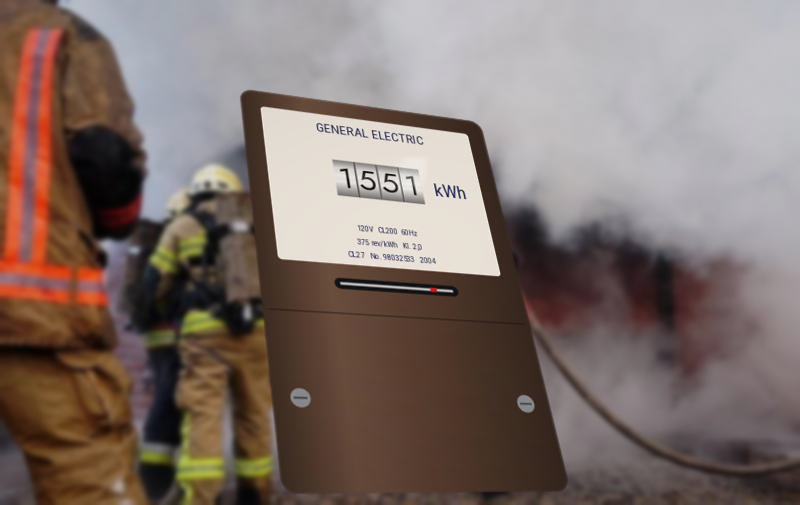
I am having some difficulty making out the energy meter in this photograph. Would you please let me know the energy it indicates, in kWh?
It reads 1551 kWh
